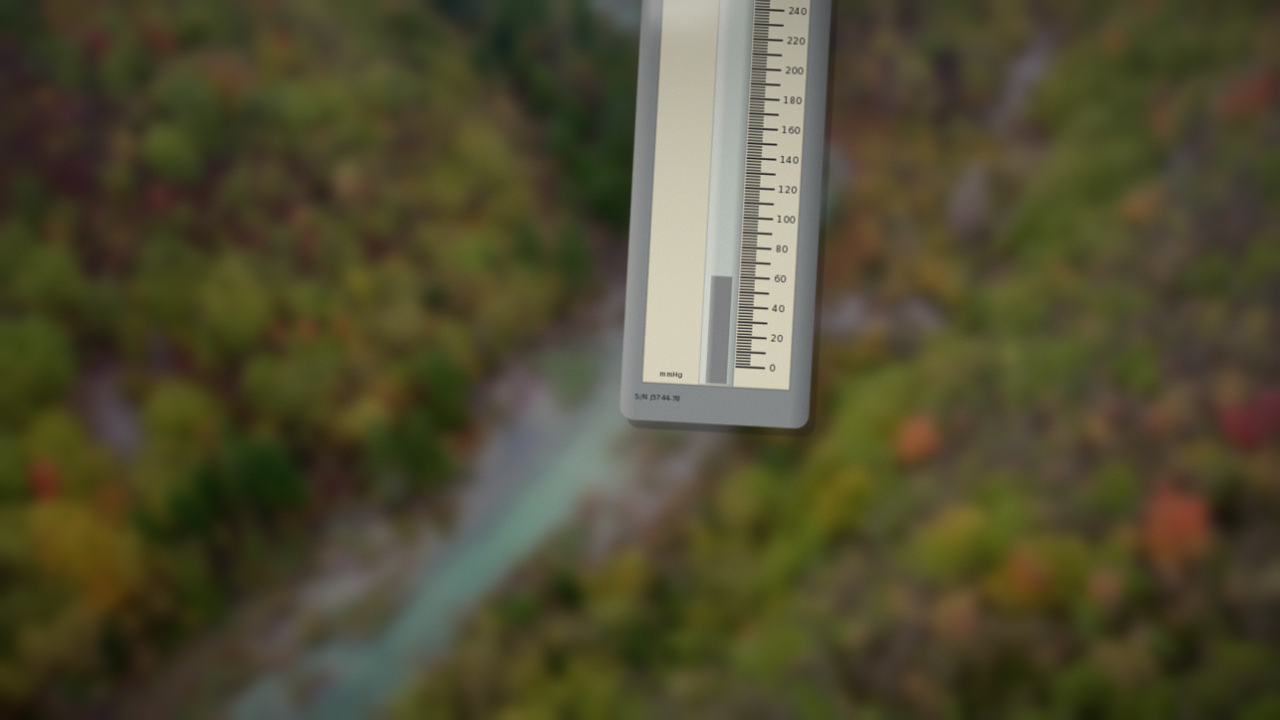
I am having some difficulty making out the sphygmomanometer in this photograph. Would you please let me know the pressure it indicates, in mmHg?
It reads 60 mmHg
